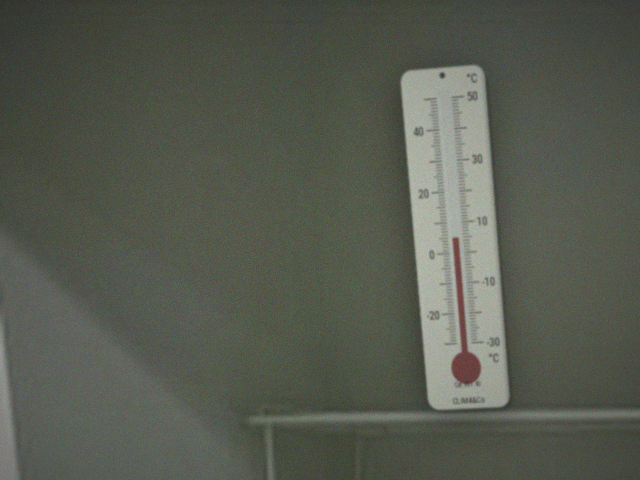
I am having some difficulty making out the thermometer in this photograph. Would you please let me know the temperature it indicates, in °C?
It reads 5 °C
